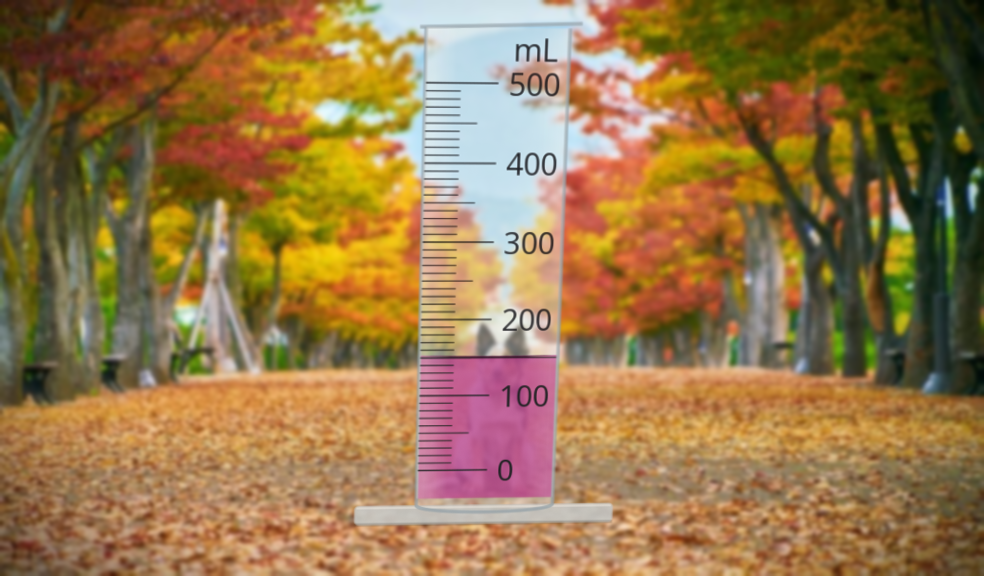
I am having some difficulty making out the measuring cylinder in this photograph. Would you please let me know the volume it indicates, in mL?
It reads 150 mL
